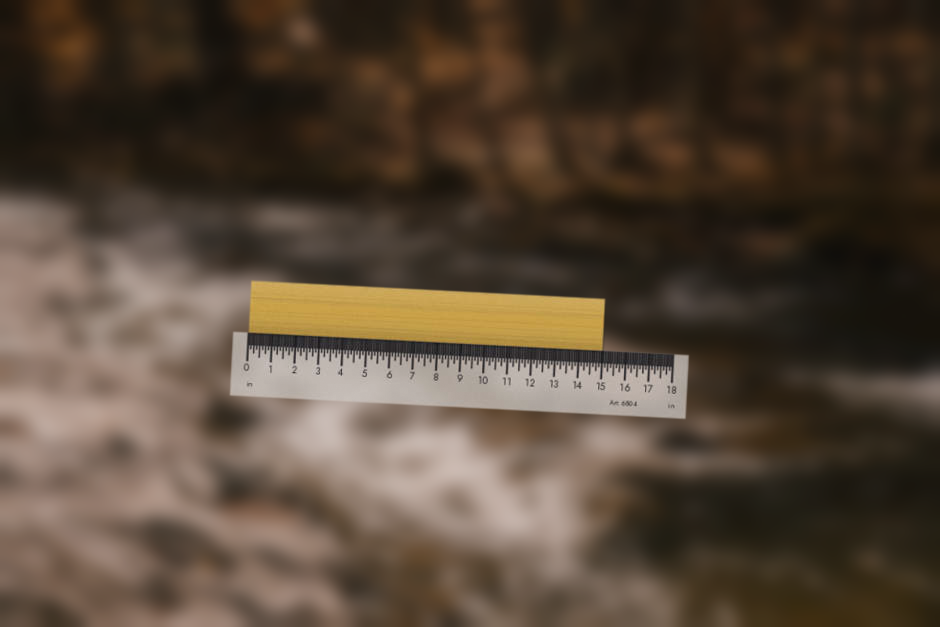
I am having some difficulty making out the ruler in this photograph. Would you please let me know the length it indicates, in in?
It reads 15 in
